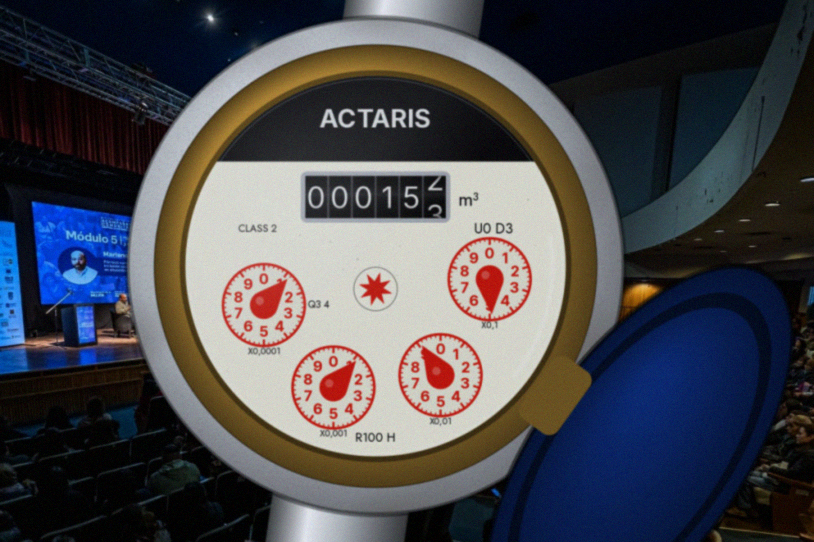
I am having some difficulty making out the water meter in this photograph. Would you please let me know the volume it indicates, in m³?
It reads 152.4911 m³
